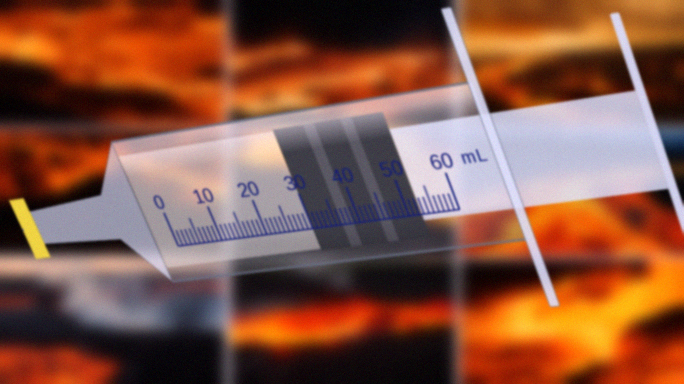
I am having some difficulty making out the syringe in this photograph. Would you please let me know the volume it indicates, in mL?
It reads 30 mL
